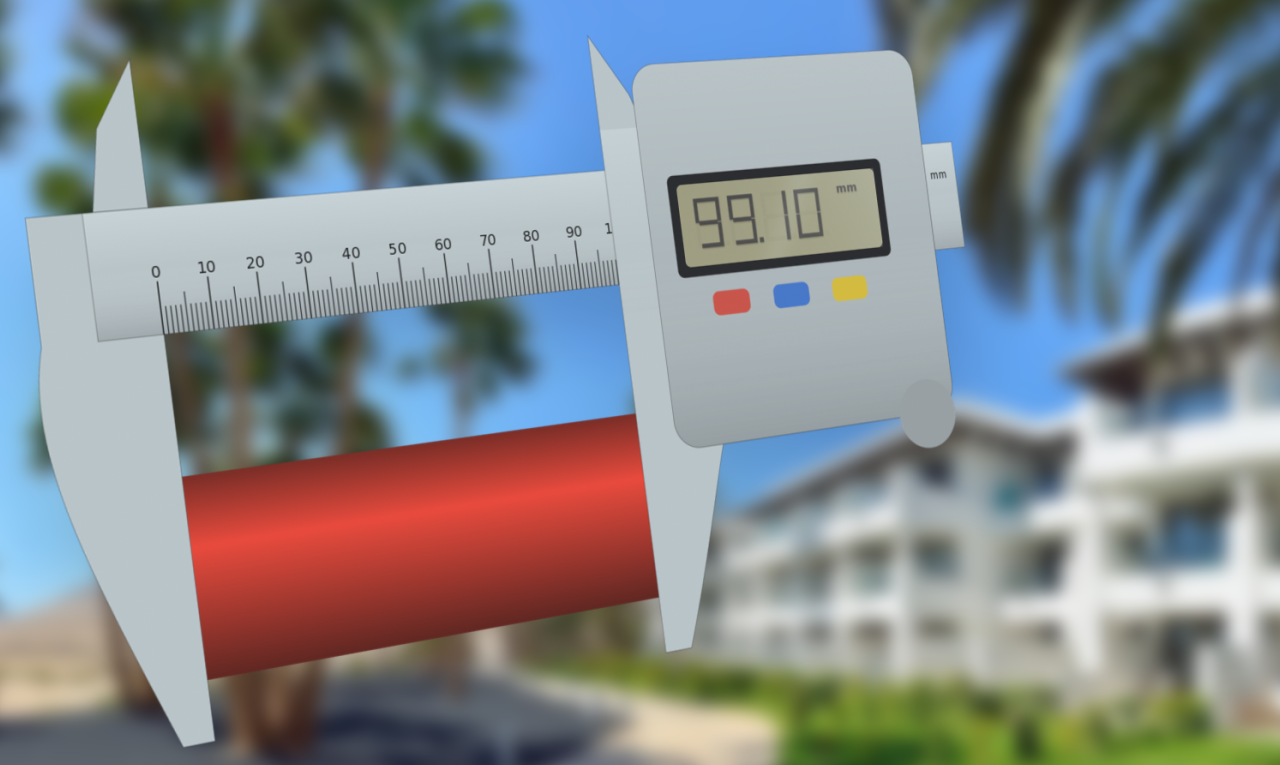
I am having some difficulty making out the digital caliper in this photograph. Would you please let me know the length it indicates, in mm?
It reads 99.10 mm
